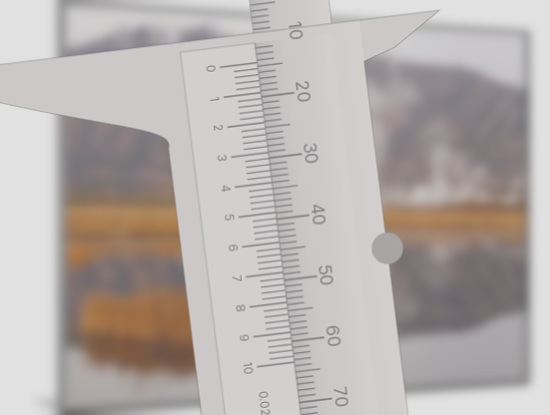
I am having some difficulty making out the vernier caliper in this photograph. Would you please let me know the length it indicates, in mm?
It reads 14.4 mm
